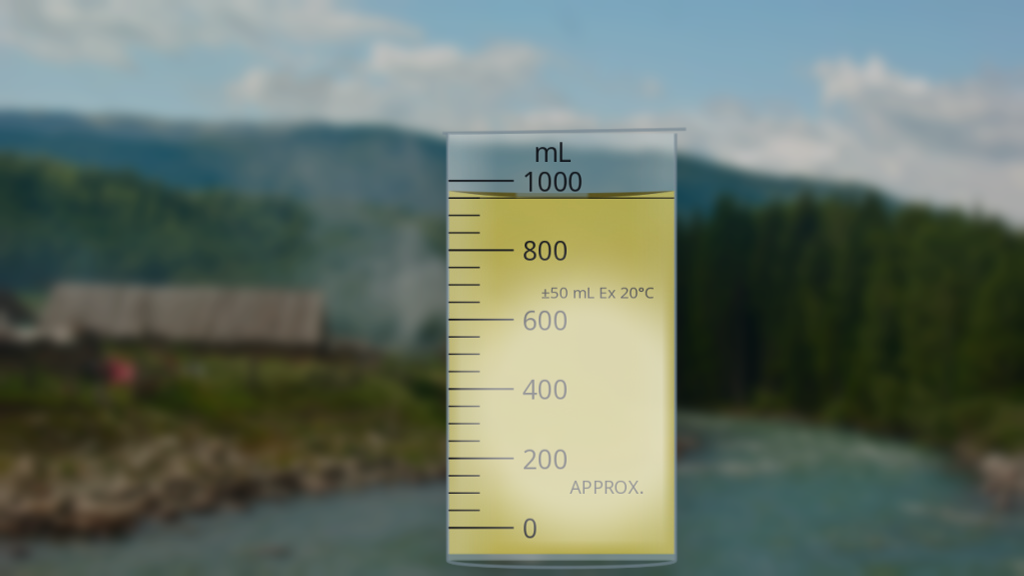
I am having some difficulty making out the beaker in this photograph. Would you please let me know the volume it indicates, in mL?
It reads 950 mL
